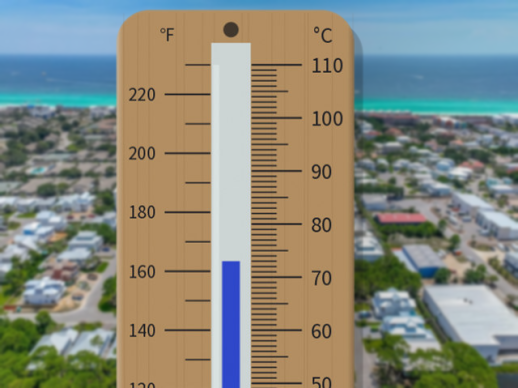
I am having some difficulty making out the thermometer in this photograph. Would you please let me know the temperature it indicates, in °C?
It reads 73 °C
